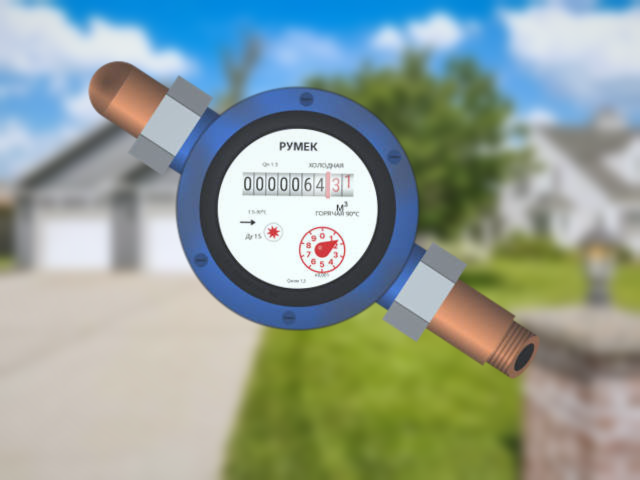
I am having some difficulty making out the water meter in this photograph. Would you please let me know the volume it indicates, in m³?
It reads 64.311 m³
